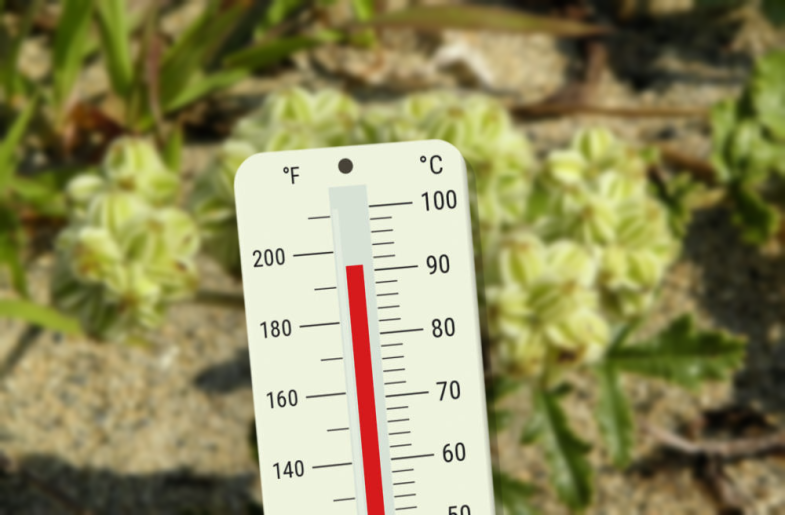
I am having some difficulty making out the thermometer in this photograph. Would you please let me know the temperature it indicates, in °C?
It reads 91 °C
